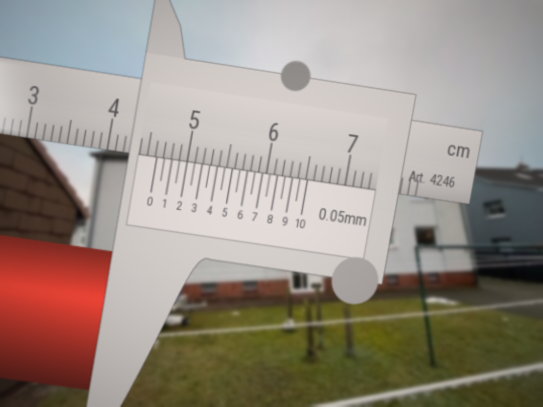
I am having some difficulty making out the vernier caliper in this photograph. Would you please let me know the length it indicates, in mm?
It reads 46.2 mm
